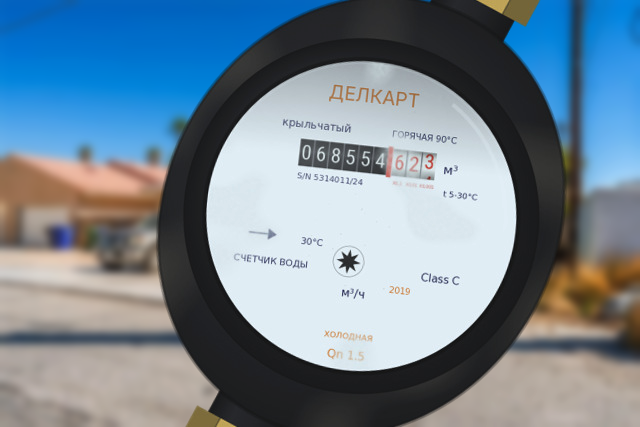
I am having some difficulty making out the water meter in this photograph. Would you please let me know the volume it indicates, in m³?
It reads 68554.623 m³
